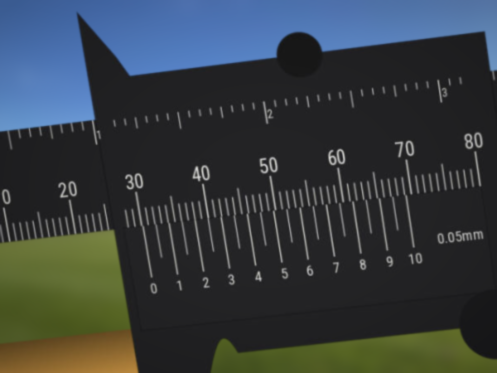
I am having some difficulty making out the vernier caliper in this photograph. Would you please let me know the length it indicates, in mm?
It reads 30.2 mm
